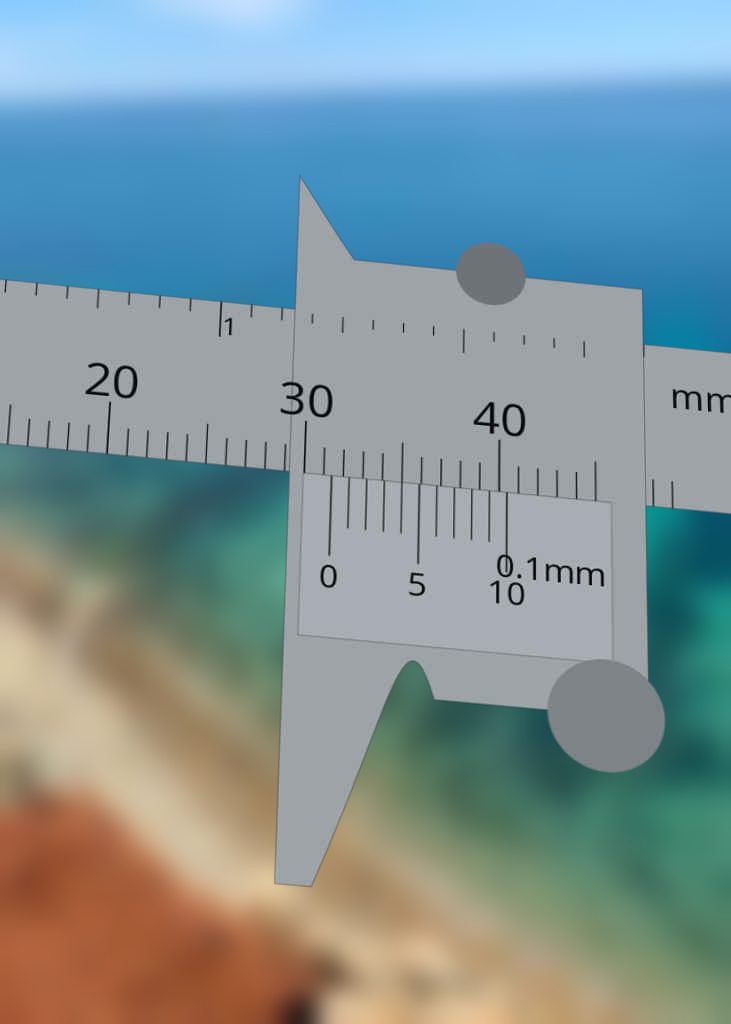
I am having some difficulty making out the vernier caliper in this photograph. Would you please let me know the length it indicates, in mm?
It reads 31.4 mm
